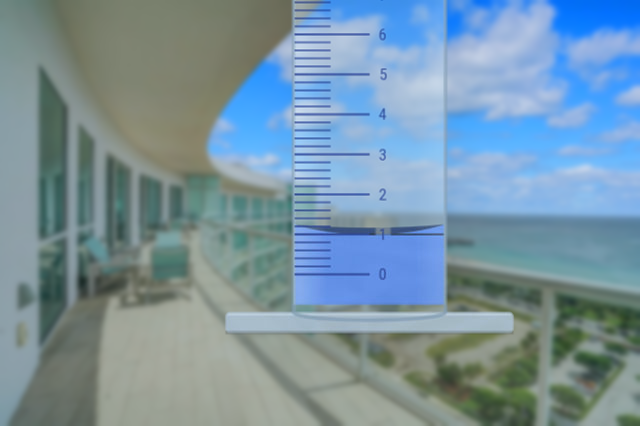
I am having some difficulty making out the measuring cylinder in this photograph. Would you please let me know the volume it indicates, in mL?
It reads 1 mL
